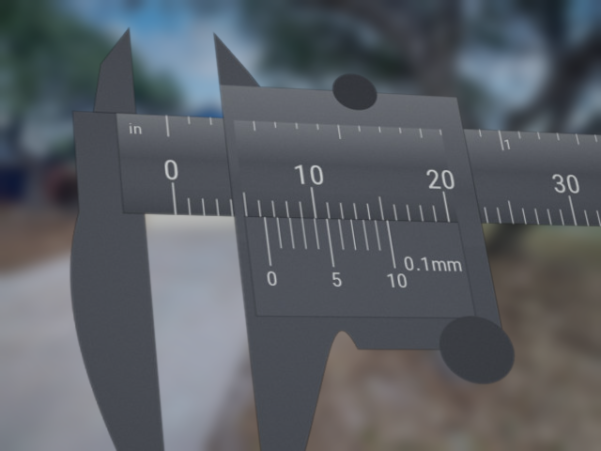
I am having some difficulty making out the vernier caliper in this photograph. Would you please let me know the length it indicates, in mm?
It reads 6.3 mm
